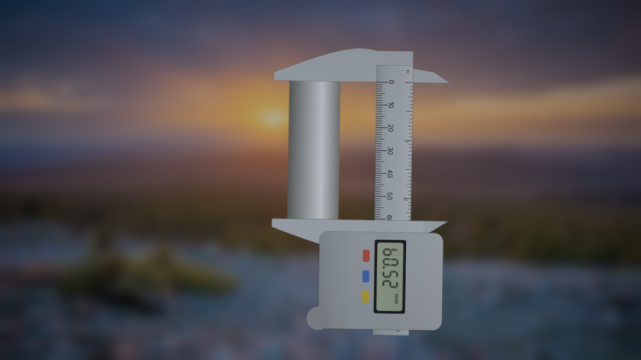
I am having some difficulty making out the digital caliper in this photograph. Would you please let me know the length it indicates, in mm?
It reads 60.52 mm
